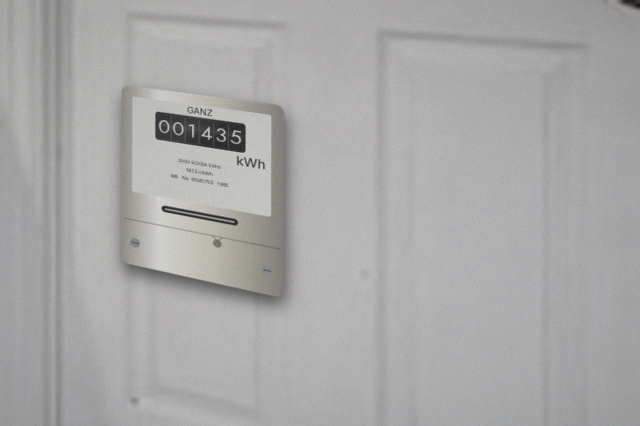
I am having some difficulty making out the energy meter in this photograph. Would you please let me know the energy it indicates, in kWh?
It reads 1435 kWh
